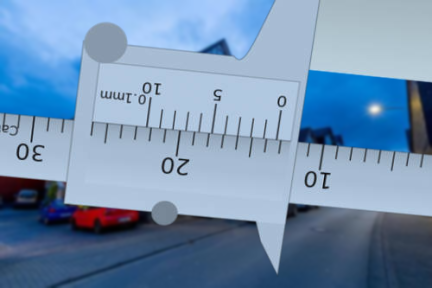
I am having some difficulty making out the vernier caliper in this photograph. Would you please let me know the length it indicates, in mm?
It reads 13.3 mm
